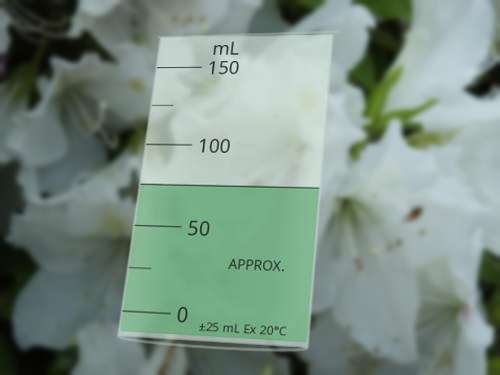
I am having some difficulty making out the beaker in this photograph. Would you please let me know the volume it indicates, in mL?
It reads 75 mL
